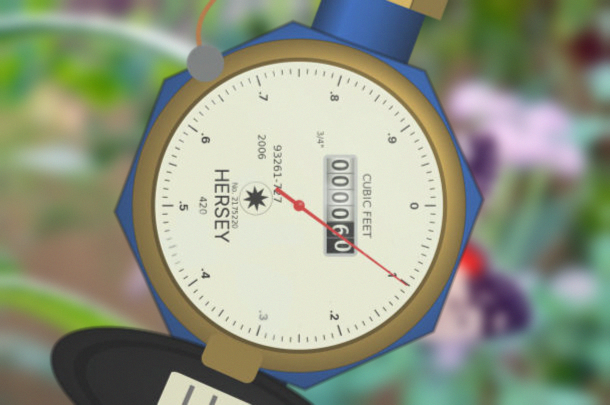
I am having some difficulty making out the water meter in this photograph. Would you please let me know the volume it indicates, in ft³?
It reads 60.10 ft³
